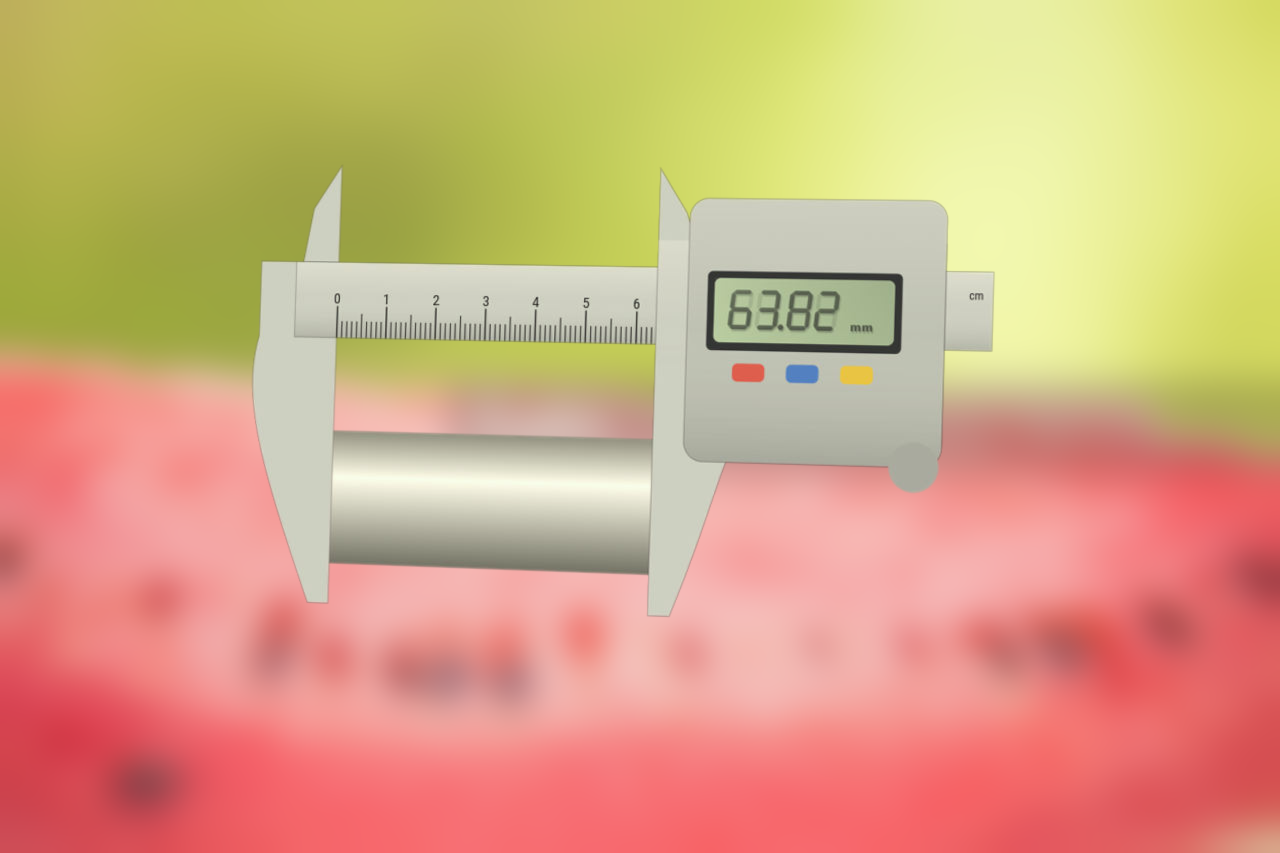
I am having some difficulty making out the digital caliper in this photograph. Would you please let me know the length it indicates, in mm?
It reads 63.82 mm
